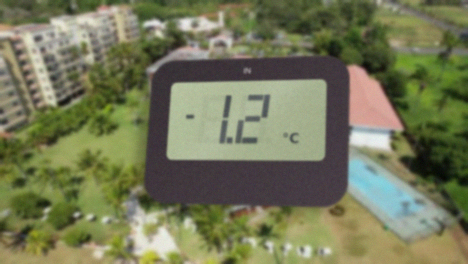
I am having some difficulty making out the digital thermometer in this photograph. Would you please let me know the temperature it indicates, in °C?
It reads -1.2 °C
